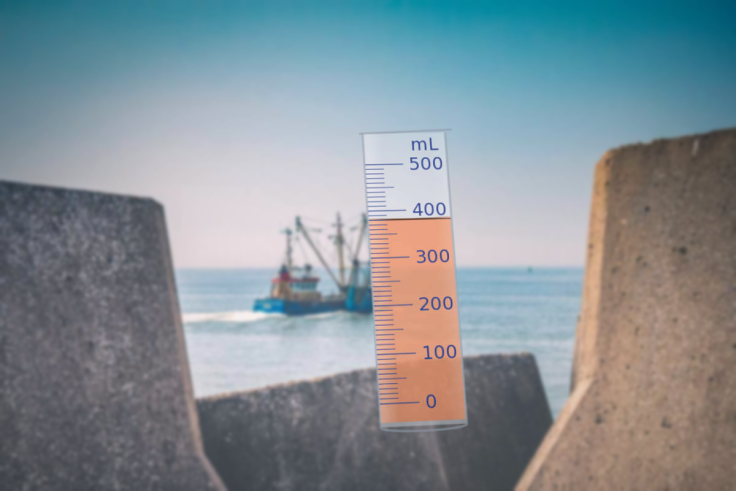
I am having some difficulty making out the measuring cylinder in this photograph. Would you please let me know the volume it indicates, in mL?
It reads 380 mL
